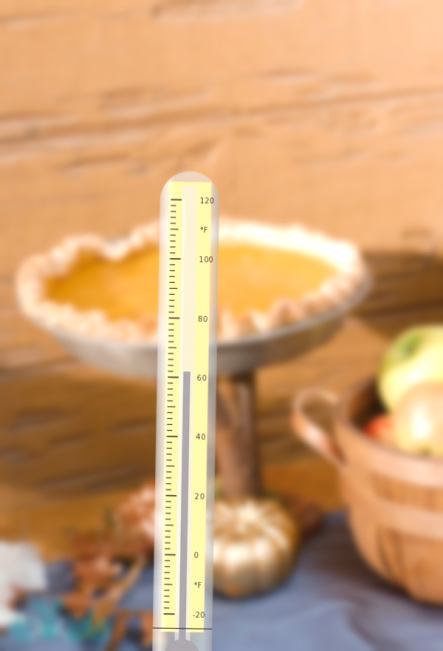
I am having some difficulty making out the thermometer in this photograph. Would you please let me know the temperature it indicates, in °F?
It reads 62 °F
